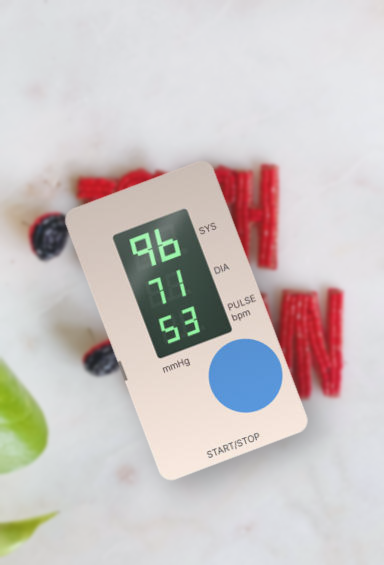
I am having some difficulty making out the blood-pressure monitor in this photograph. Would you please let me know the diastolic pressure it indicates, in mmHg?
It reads 71 mmHg
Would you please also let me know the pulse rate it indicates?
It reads 53 bpm
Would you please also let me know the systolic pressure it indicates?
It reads 96 mmHg
